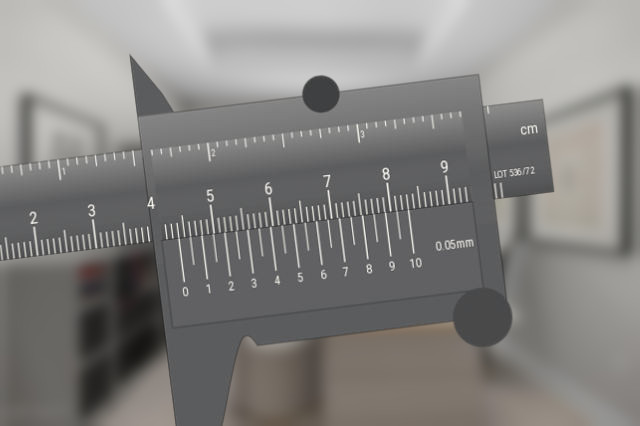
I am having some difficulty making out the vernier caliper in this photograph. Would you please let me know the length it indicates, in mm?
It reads 44.0 mm
